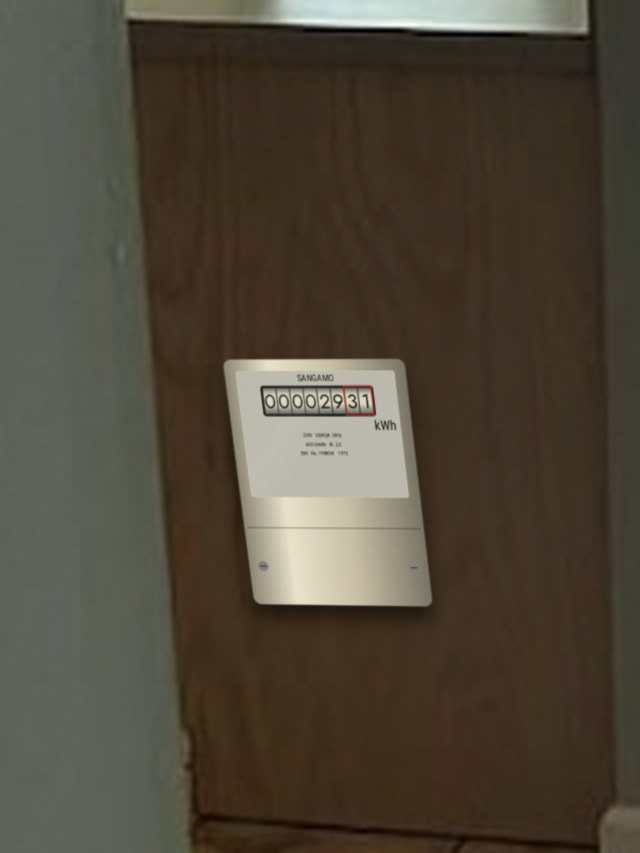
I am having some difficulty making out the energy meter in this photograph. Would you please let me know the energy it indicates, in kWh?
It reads 29.31 kWh
